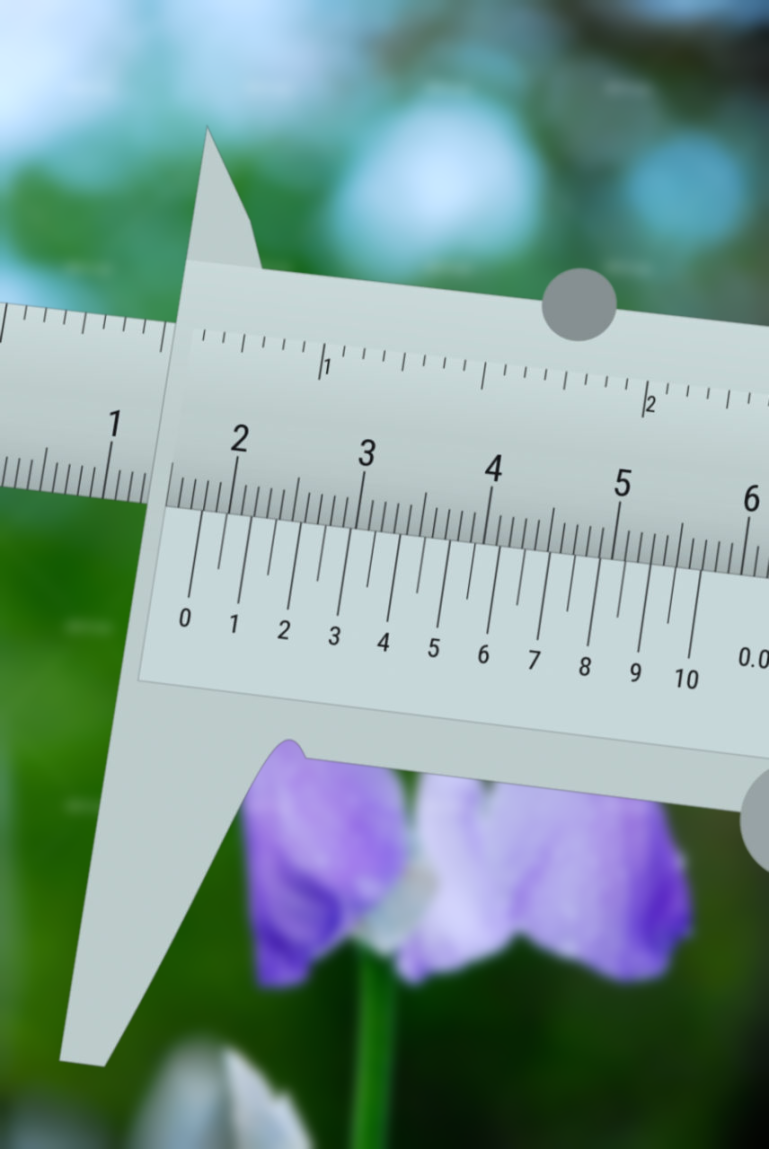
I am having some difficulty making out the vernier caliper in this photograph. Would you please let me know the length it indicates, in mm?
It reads 17.9 mm
